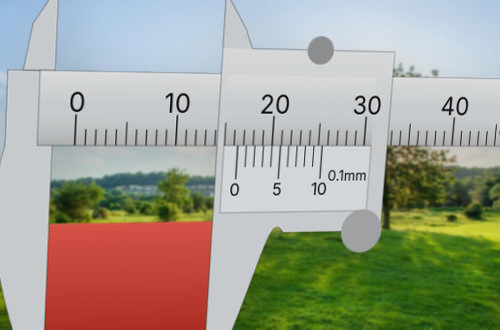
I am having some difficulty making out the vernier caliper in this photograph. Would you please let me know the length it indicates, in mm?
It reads 16.4 mm
